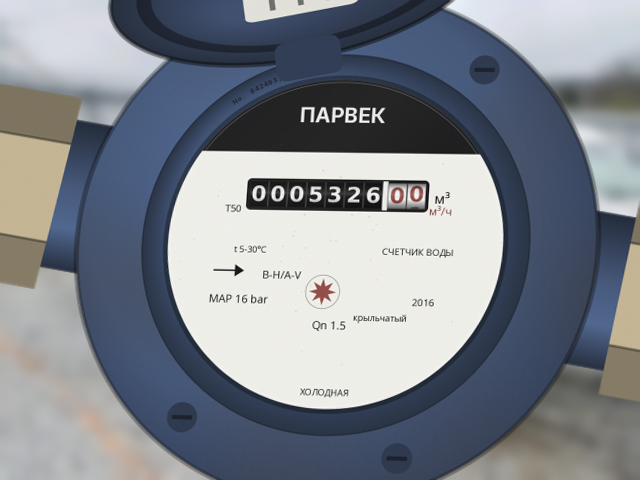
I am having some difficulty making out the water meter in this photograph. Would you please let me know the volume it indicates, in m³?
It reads 5326.00 m³
